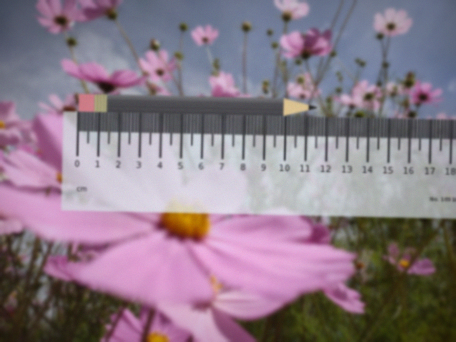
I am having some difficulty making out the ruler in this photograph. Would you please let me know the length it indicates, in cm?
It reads 11.5 cm
